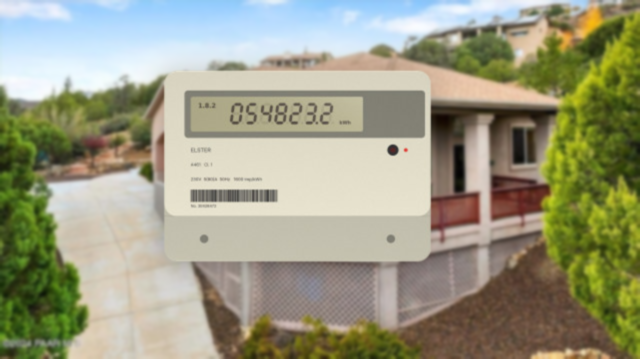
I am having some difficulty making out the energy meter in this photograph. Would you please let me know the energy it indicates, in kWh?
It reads 54823.2 kWh
